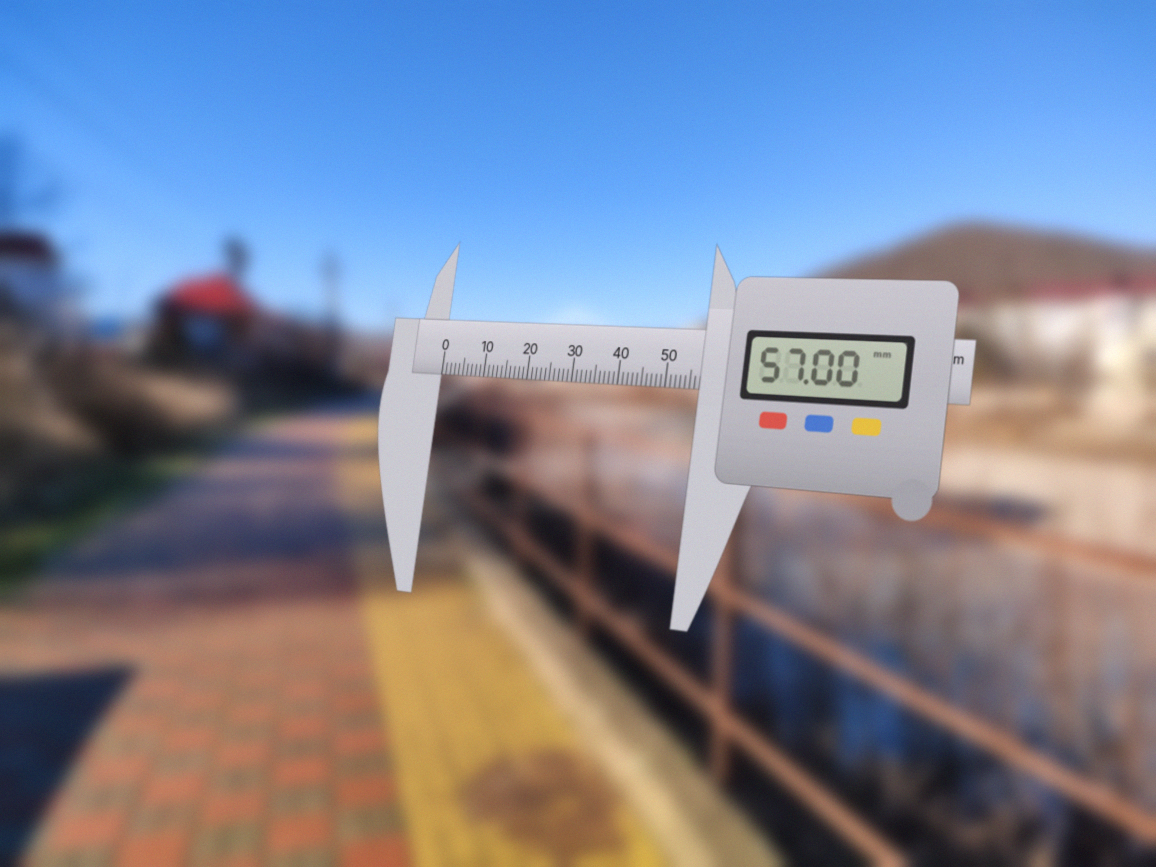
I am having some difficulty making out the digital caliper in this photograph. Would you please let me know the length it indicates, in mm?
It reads 57.00 mm
